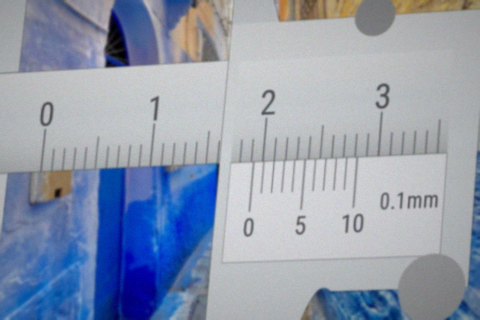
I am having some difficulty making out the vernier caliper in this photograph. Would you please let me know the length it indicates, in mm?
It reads 19.2 mm
